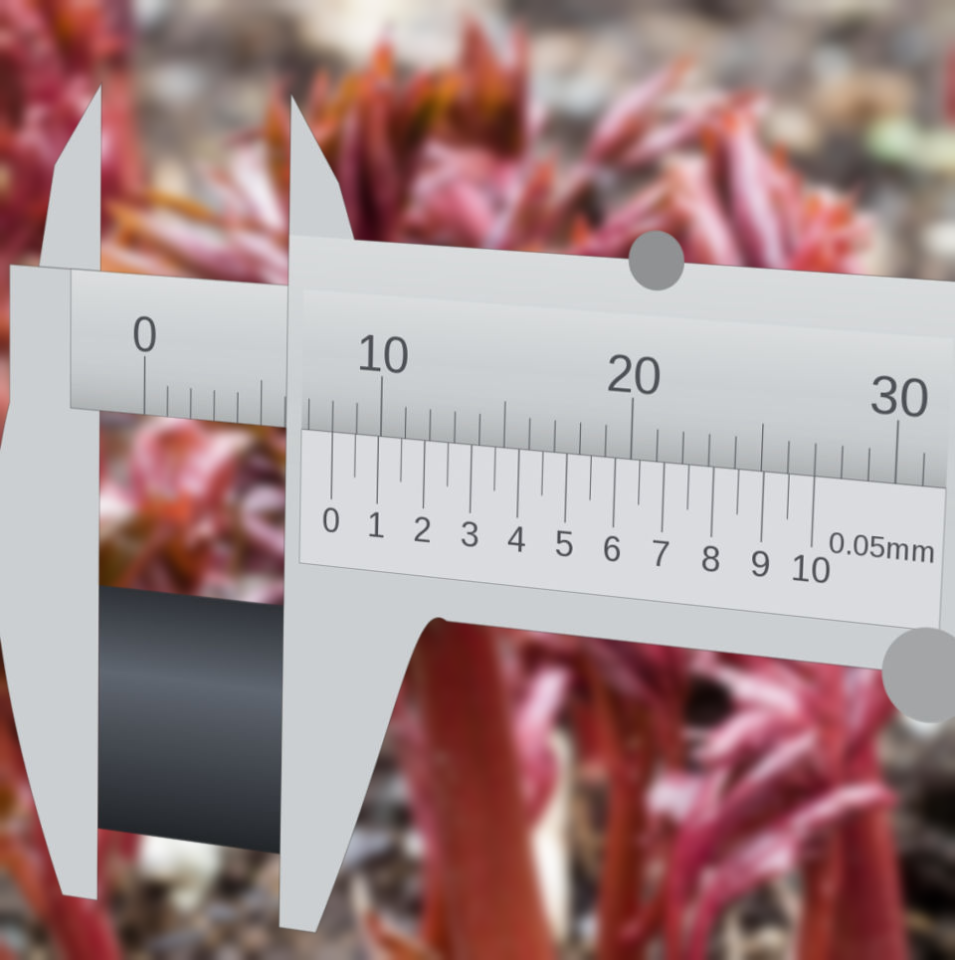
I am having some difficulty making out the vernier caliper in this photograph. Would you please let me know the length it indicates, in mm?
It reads 8.00 mm
